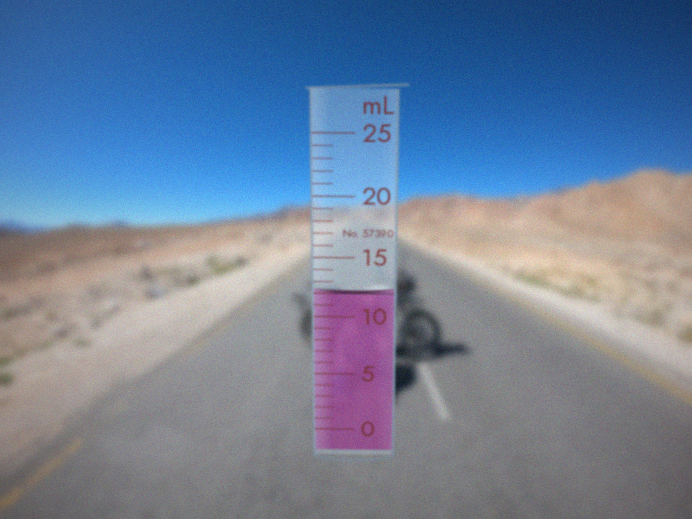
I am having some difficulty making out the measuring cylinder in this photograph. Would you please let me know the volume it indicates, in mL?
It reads 12 mL
